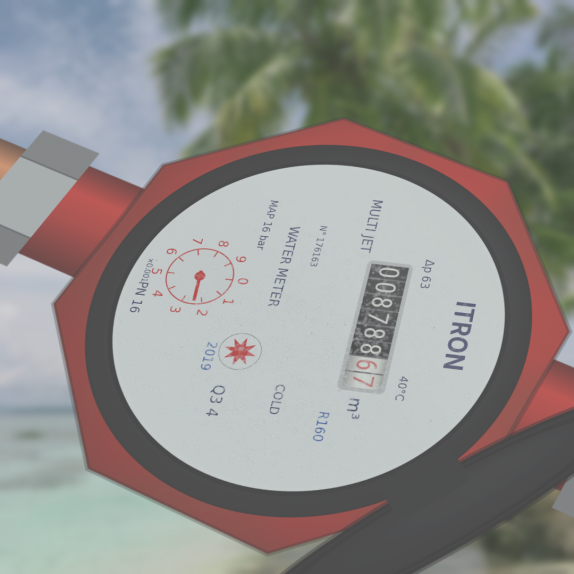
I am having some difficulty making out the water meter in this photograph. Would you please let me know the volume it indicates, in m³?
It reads 8788.672 m³
